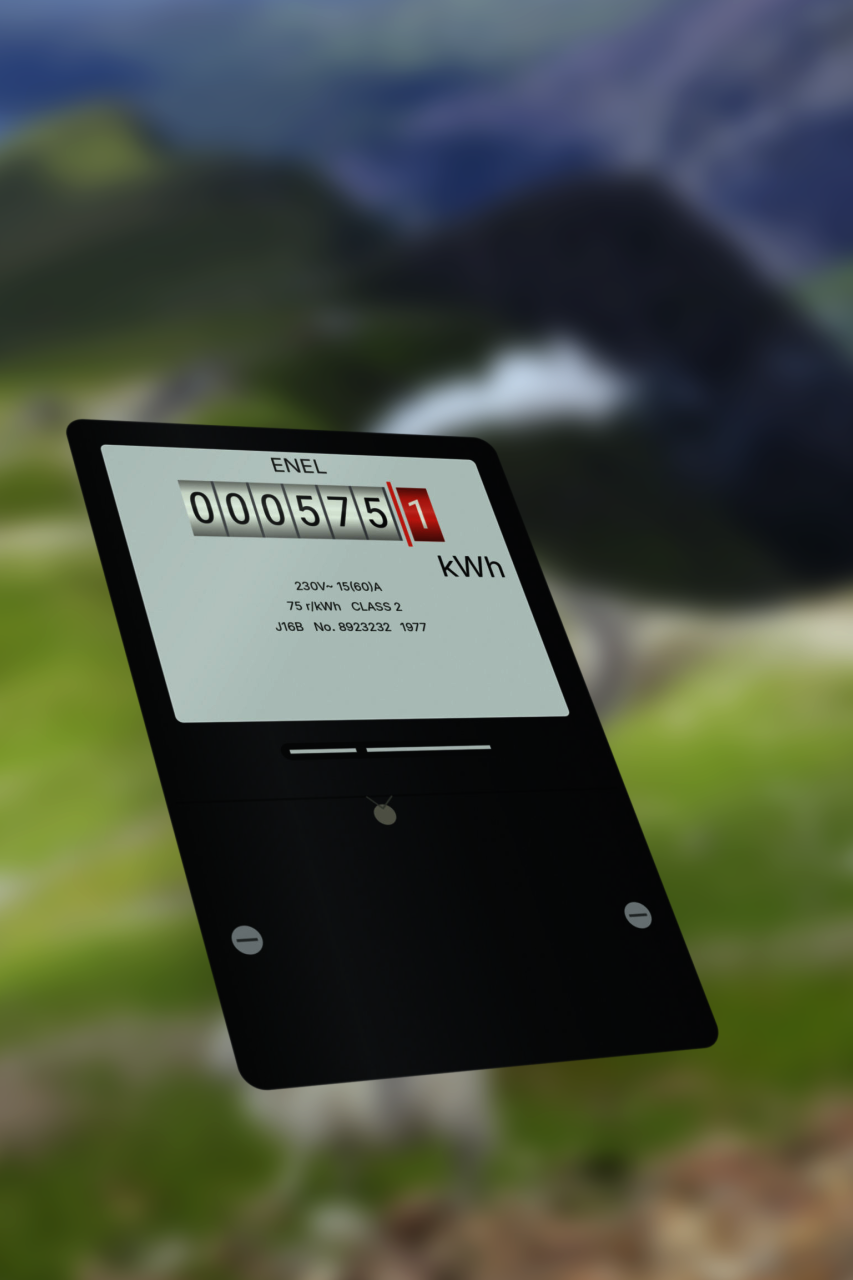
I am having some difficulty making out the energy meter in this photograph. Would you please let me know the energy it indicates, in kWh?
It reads 575.1 kWh
